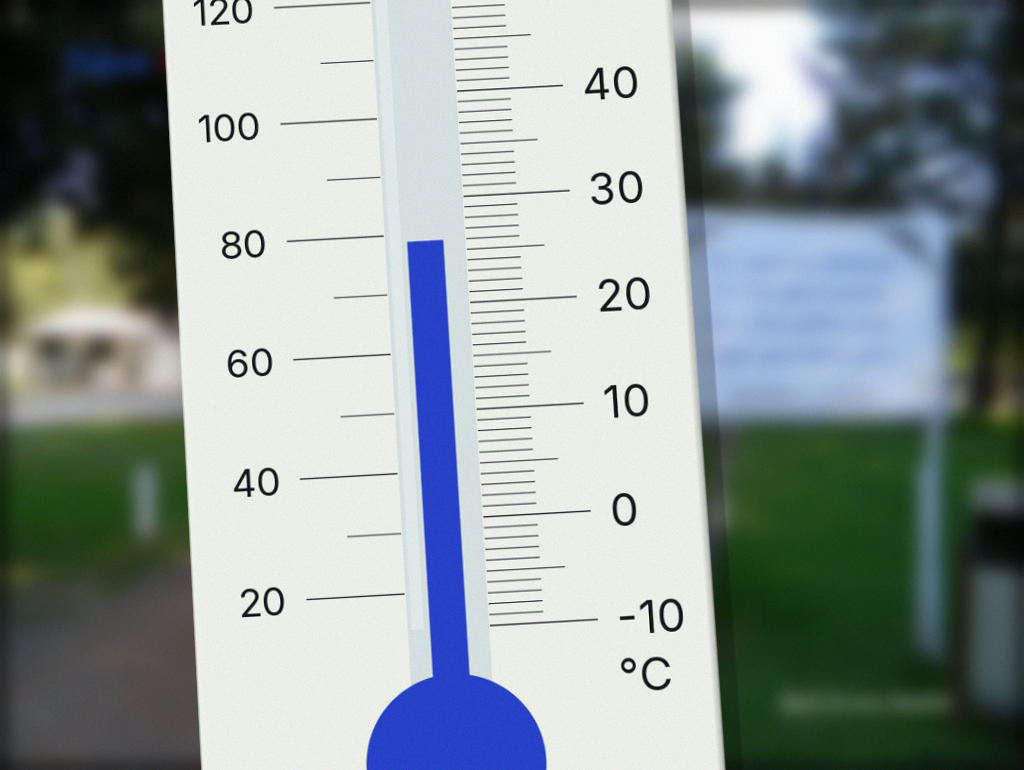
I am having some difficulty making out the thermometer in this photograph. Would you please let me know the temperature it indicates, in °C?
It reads 26 °C
